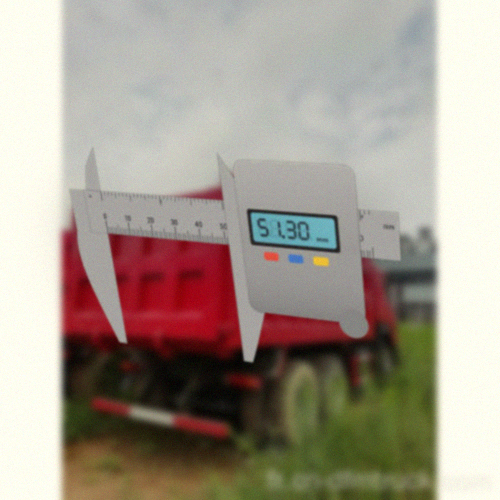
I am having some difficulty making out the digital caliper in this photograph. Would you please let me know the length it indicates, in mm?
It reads 51.30 mm
